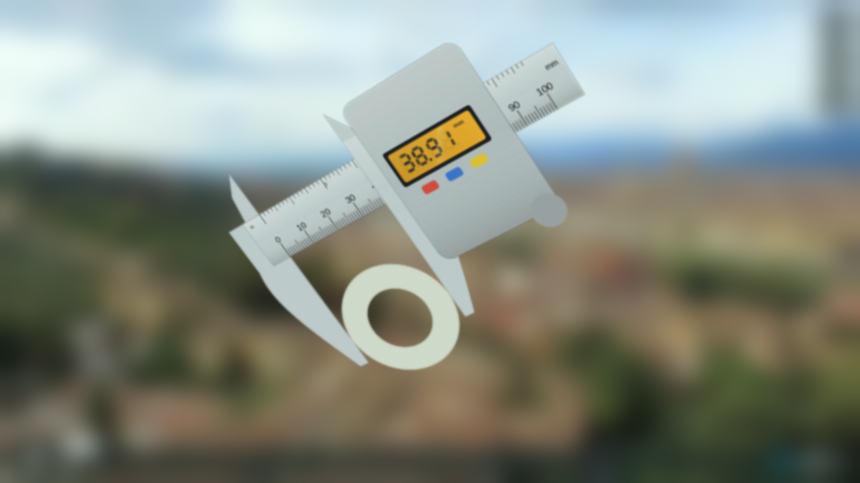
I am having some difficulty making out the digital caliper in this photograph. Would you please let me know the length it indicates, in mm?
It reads 38.91 mm
